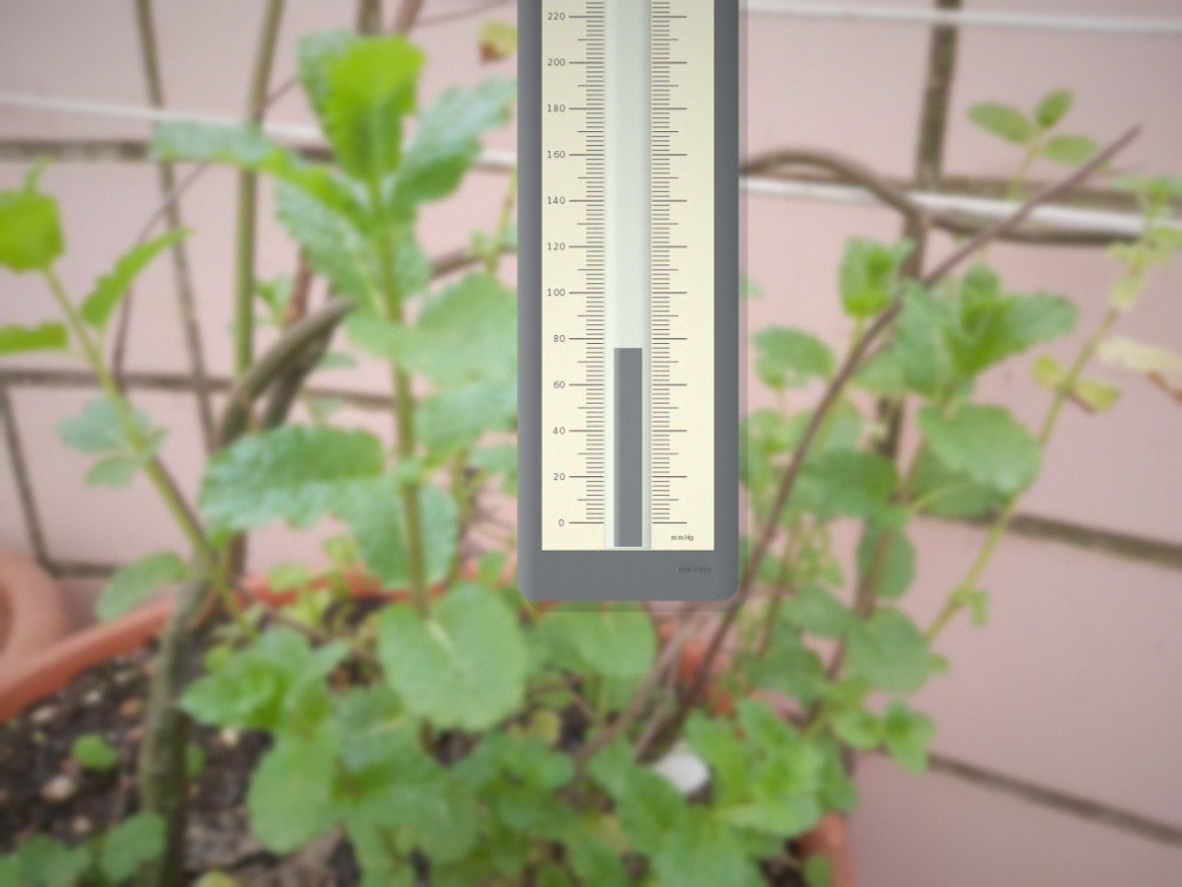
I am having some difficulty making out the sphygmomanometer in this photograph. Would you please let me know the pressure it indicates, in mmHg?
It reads 76 mmHg
